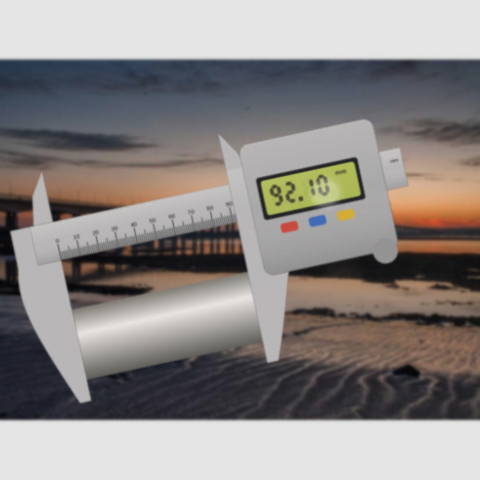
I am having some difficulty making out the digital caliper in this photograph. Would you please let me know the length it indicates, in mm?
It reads 92.10 mm
